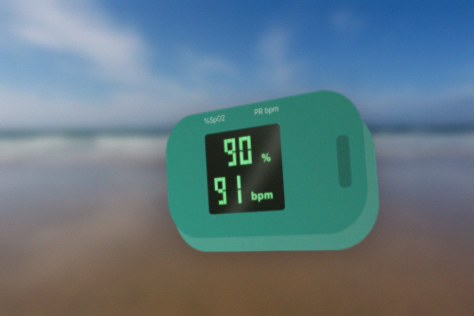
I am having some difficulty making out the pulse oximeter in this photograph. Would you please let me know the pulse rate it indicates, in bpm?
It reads 91 bpm
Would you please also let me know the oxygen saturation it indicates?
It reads 90 %
